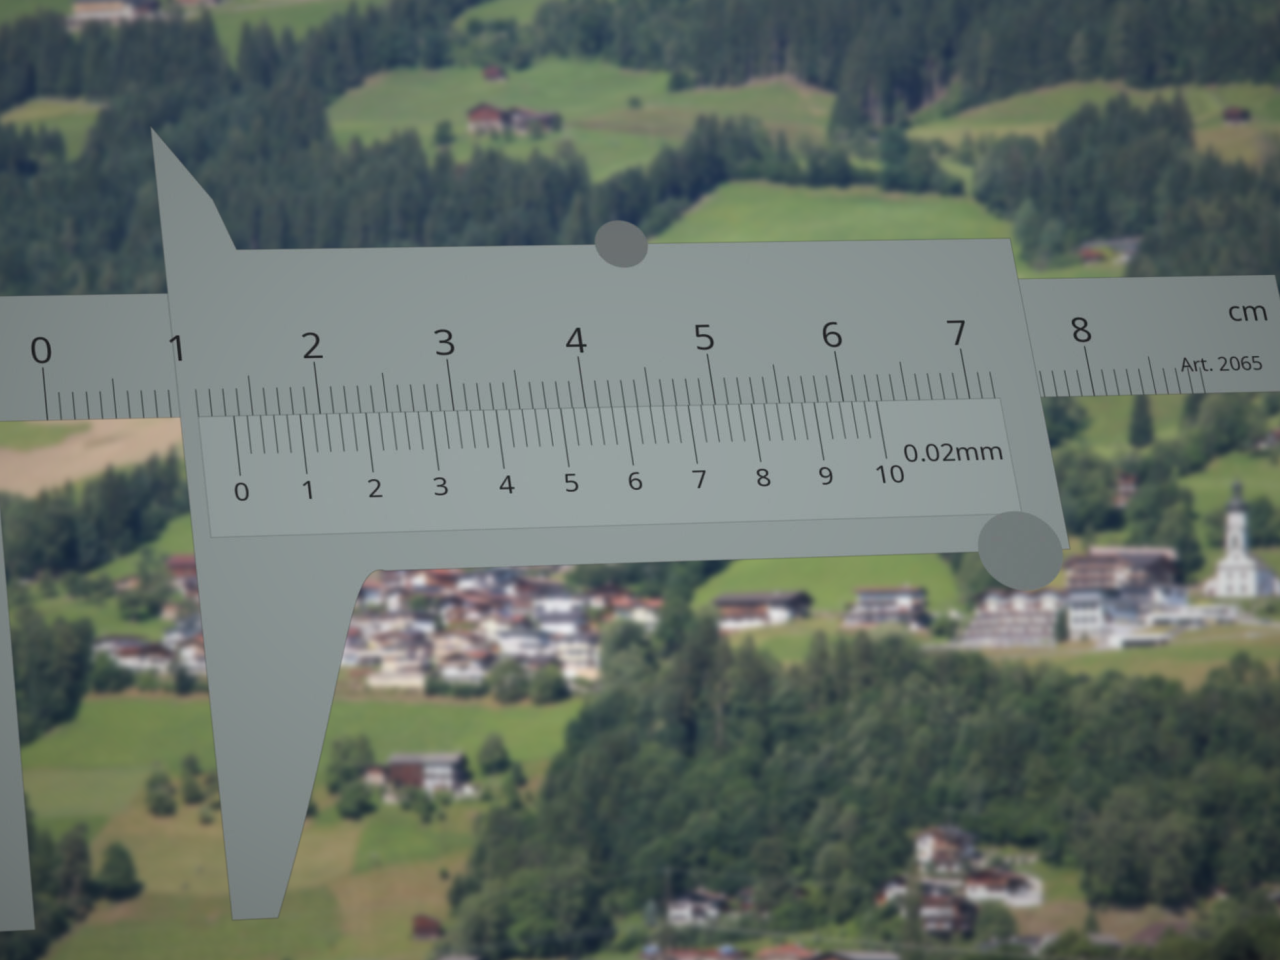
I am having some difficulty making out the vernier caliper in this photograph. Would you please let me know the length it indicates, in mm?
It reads 13.6 mm
